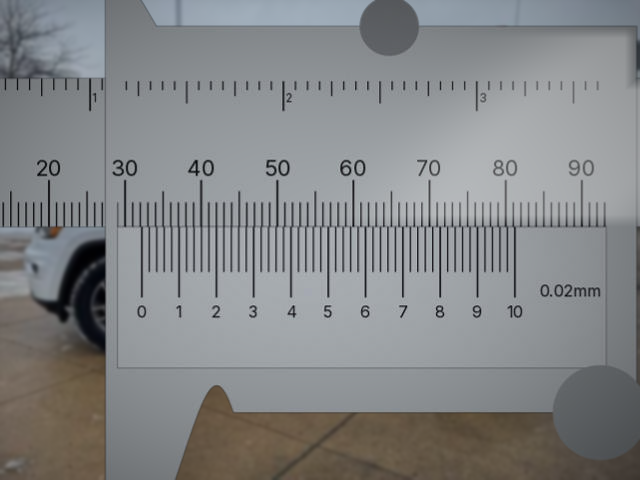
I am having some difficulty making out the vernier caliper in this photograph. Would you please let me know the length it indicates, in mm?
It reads 32.2 mm
